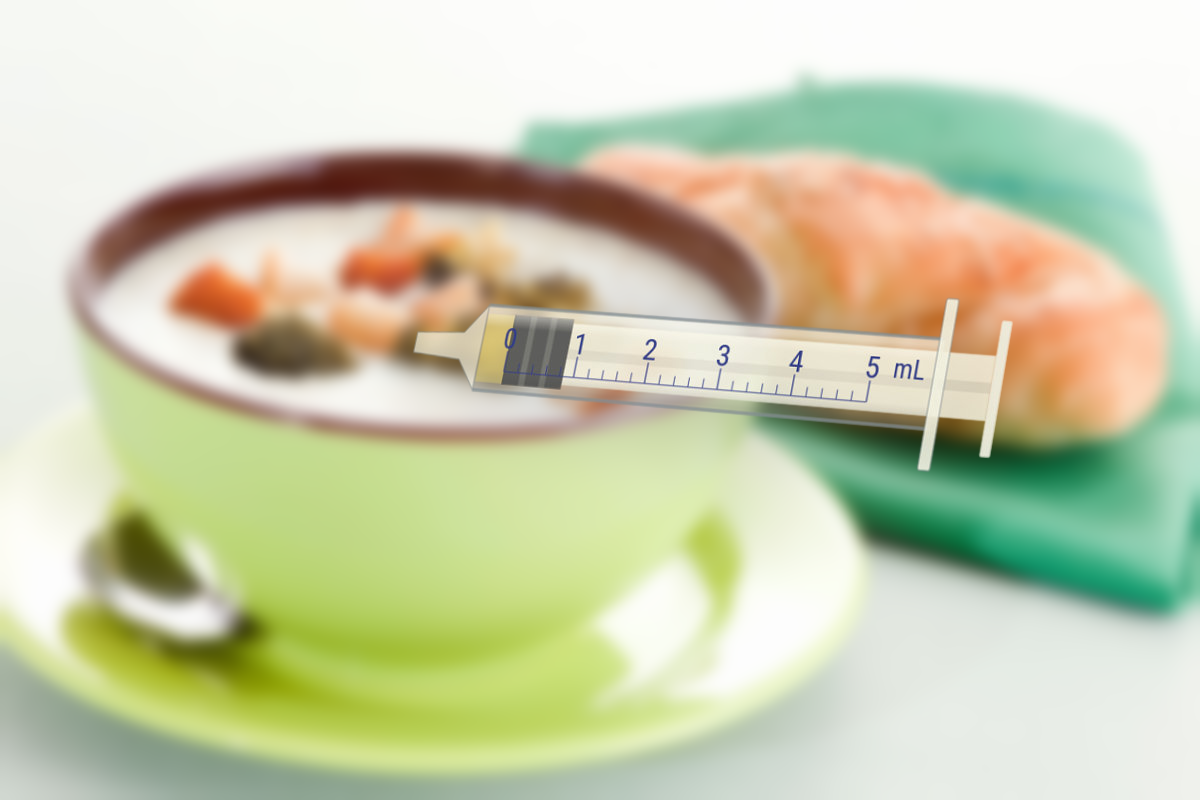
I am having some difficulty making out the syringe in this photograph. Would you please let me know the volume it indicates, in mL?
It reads 0 mL
